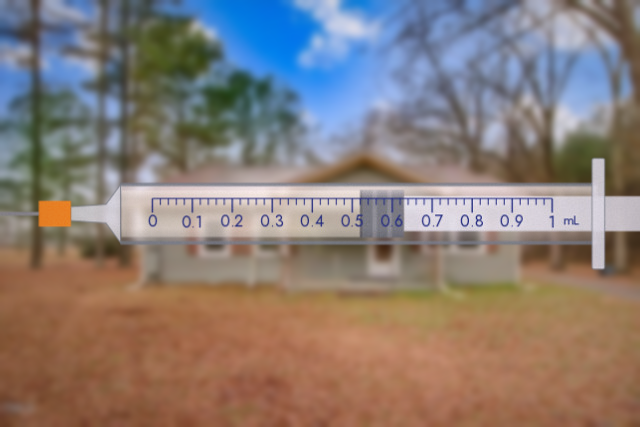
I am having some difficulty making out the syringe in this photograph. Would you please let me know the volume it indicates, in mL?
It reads 0.52 mL
